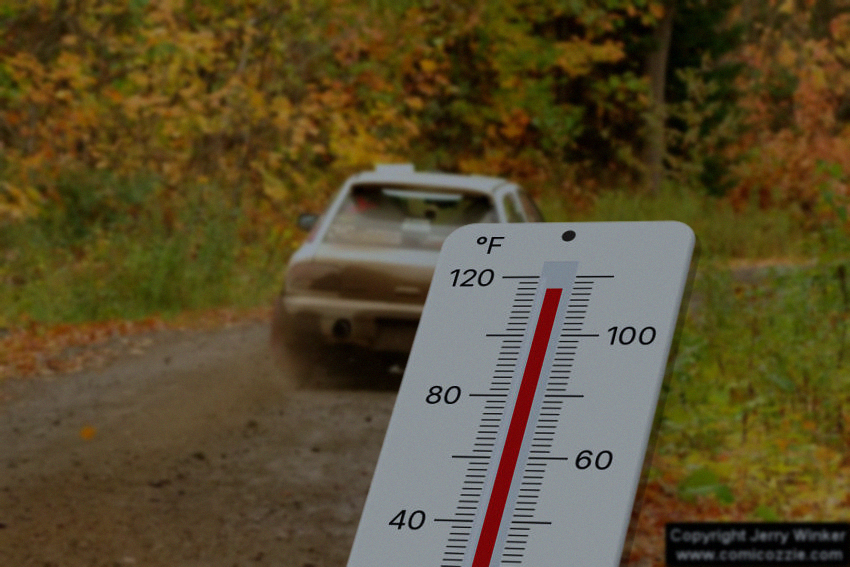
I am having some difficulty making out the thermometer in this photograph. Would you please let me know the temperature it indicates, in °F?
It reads 116 °F
